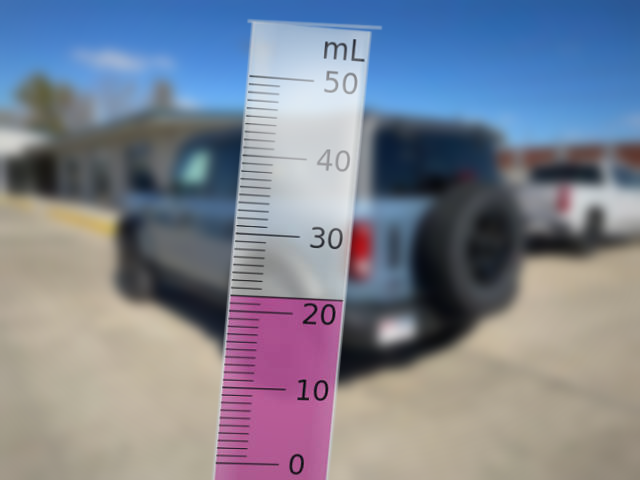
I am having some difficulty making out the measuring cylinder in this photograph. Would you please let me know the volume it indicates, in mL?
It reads 22 mL
